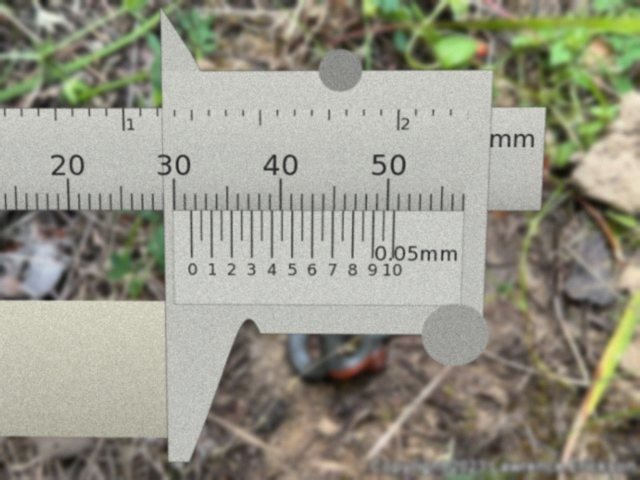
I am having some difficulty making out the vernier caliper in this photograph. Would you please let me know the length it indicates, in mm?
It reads 31.6 mm
